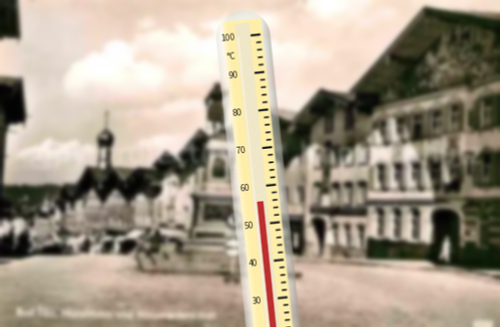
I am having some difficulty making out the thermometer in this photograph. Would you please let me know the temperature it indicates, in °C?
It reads 56 °C
